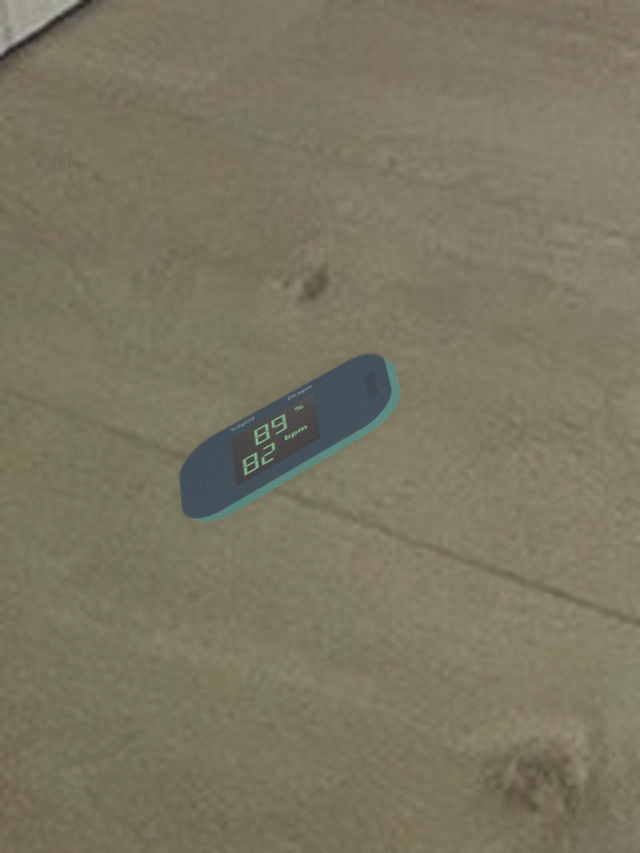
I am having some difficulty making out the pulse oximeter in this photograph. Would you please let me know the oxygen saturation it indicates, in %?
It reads 89 %
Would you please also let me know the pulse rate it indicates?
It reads 82 bpm
